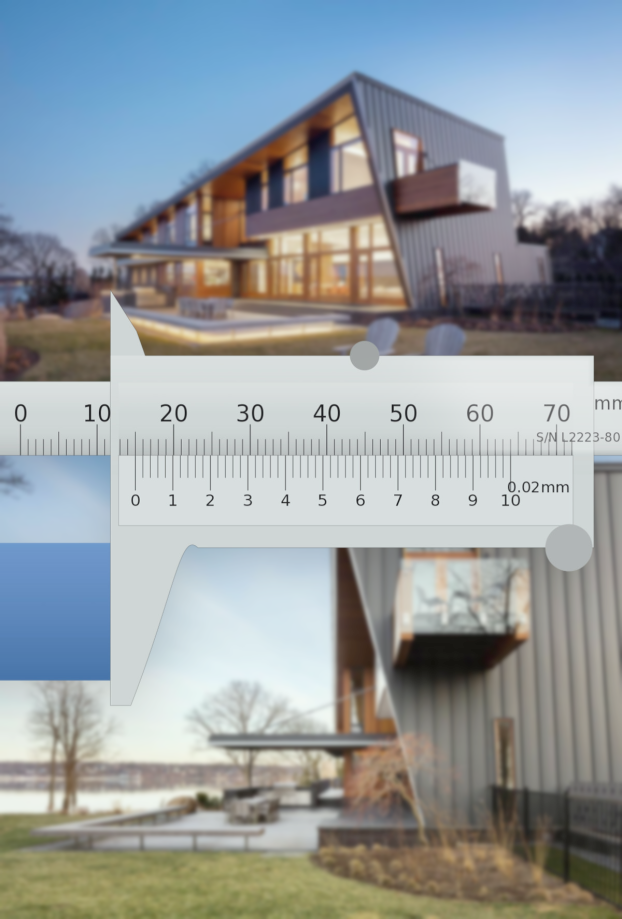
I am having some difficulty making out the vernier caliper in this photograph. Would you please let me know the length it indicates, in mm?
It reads 15.0 mm
